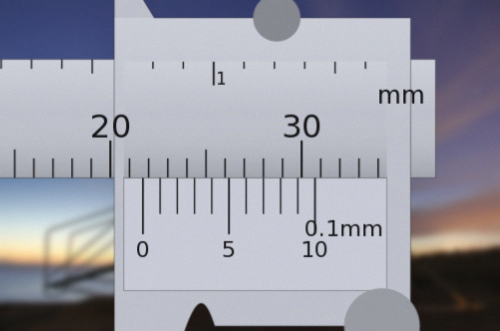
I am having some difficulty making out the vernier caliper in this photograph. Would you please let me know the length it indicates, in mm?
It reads 21.7 mm
